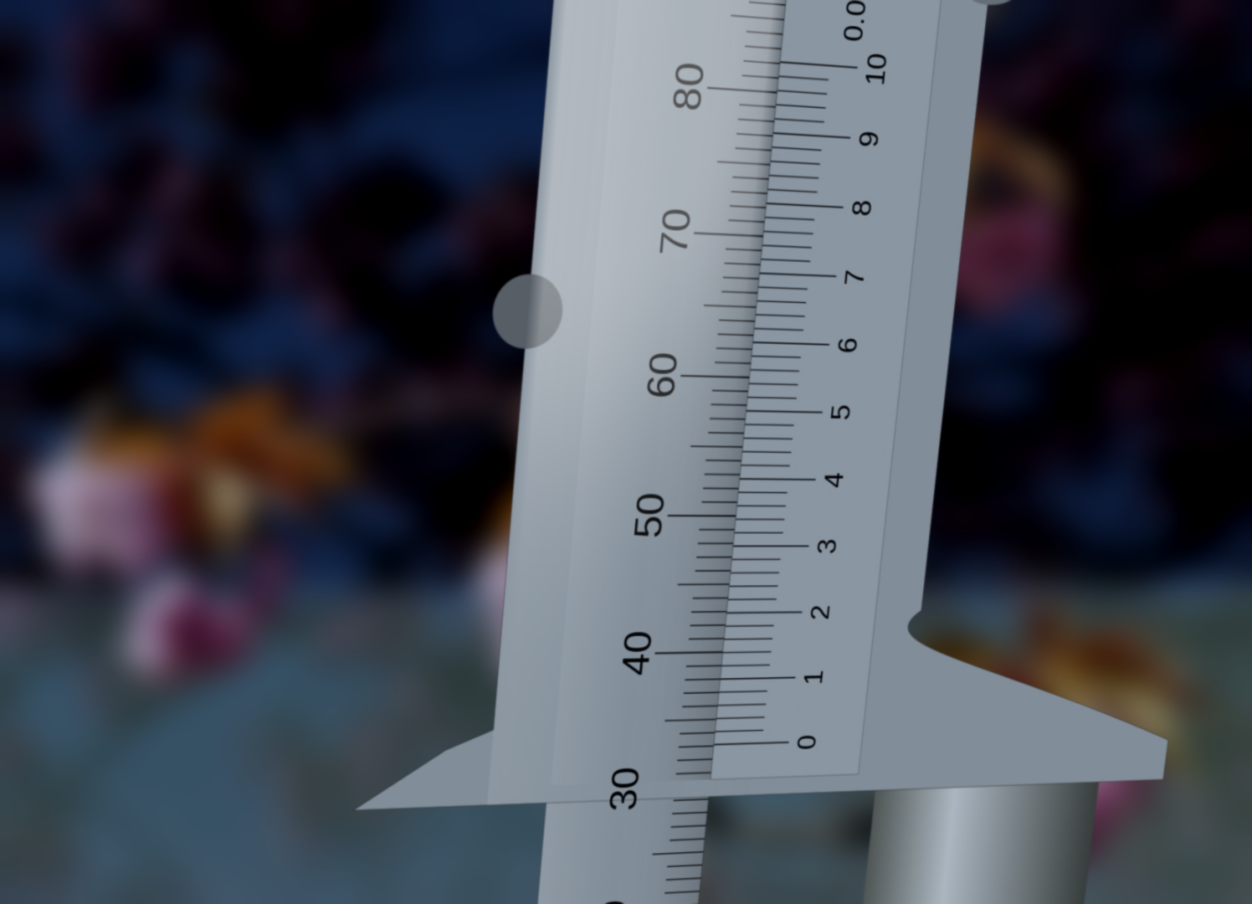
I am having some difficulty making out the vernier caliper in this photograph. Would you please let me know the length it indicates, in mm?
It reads 33.1 mm
